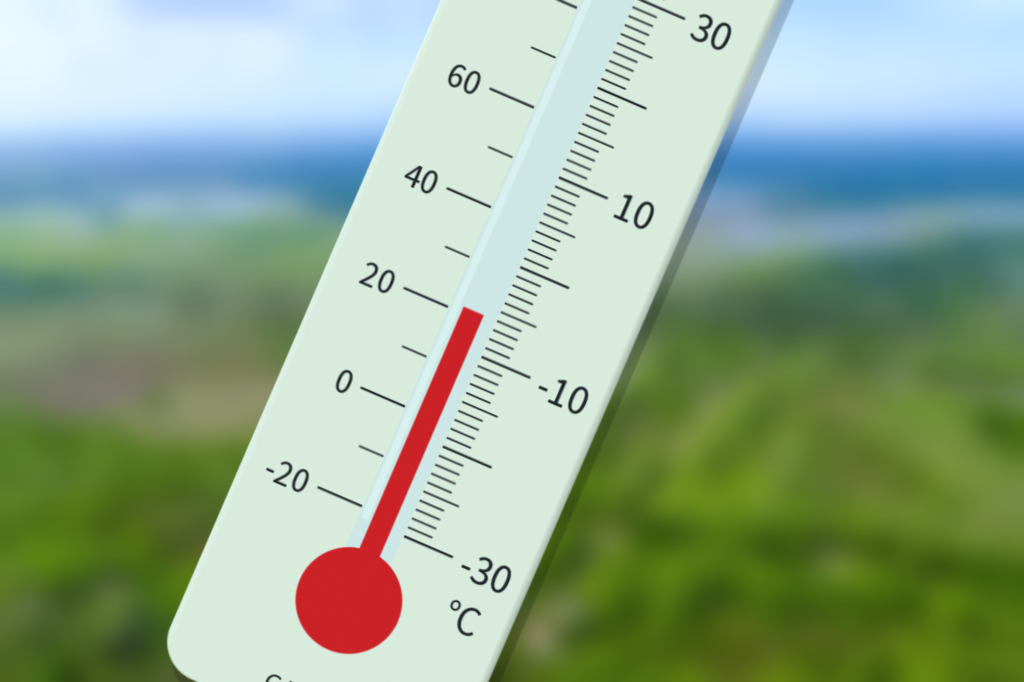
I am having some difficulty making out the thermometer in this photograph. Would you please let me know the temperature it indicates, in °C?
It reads -6 °C
